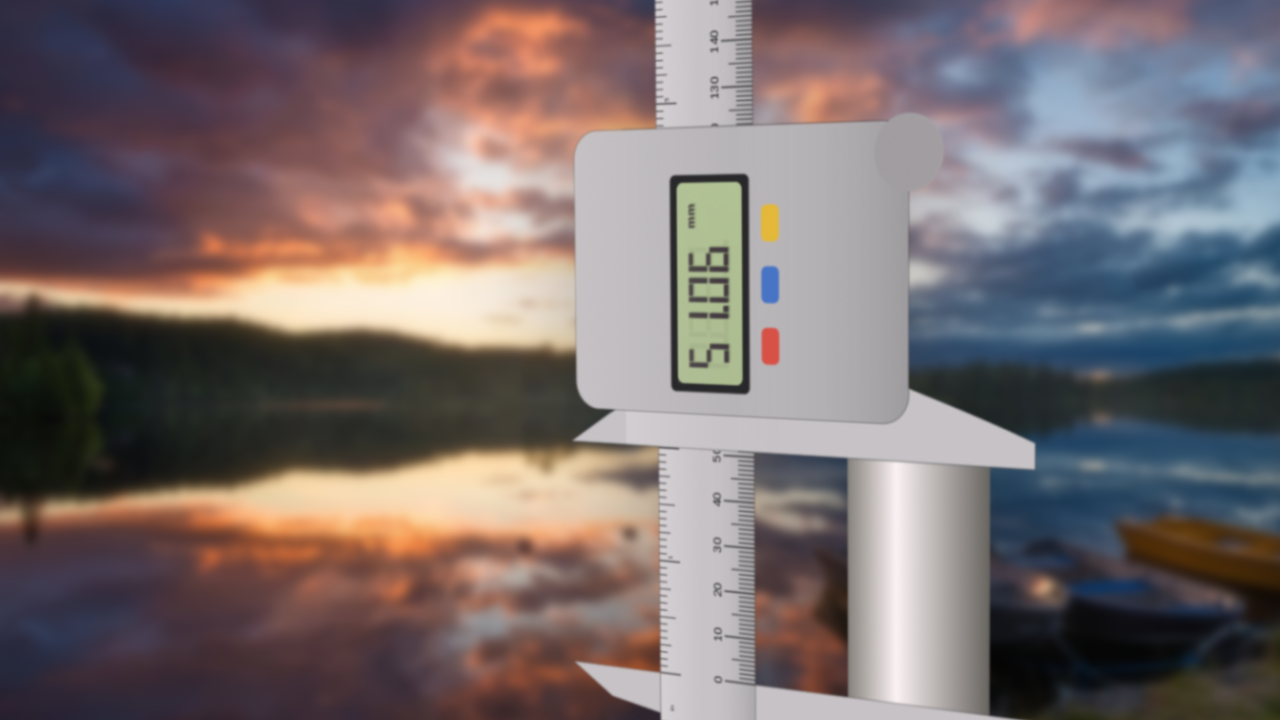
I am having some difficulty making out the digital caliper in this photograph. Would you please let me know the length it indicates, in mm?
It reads 51.06 mm
